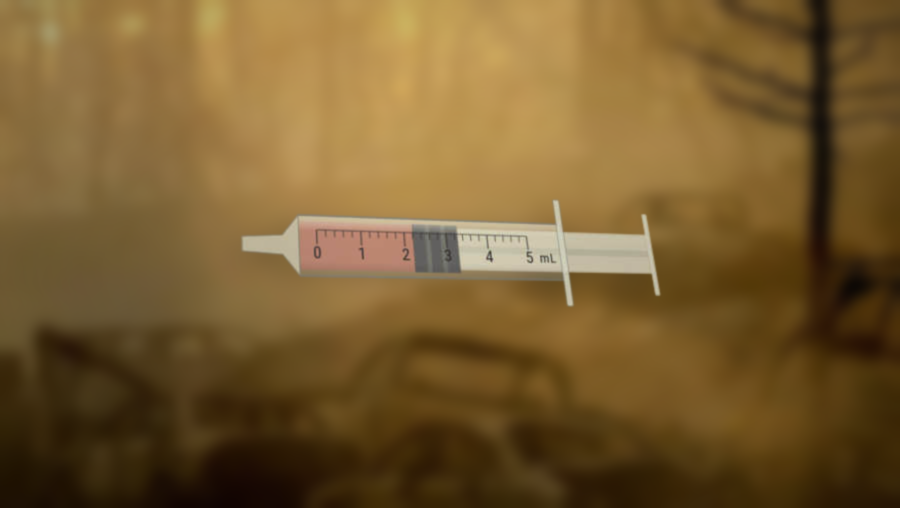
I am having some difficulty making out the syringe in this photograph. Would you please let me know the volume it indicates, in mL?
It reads 2.2 mL
